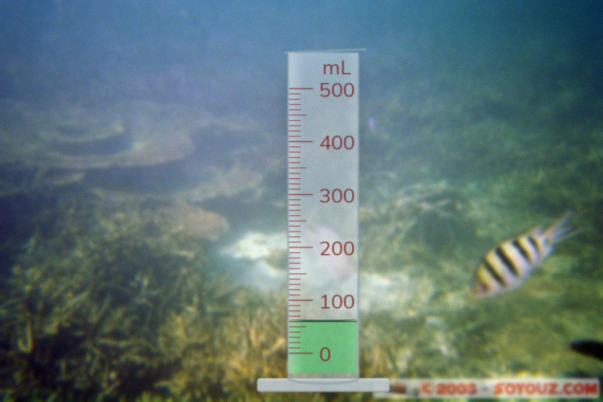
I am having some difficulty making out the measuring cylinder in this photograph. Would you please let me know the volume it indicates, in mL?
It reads 60 mL
